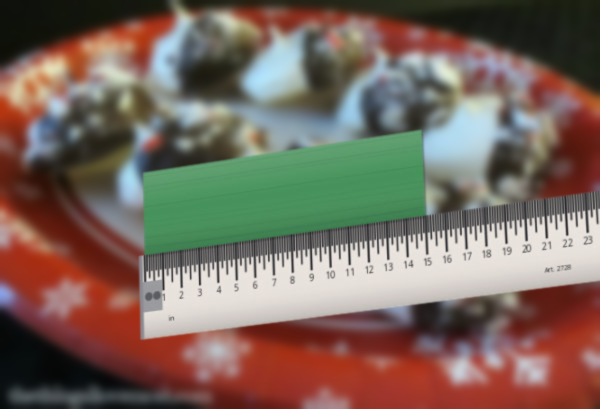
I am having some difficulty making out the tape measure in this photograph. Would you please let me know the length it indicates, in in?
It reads 15 in
